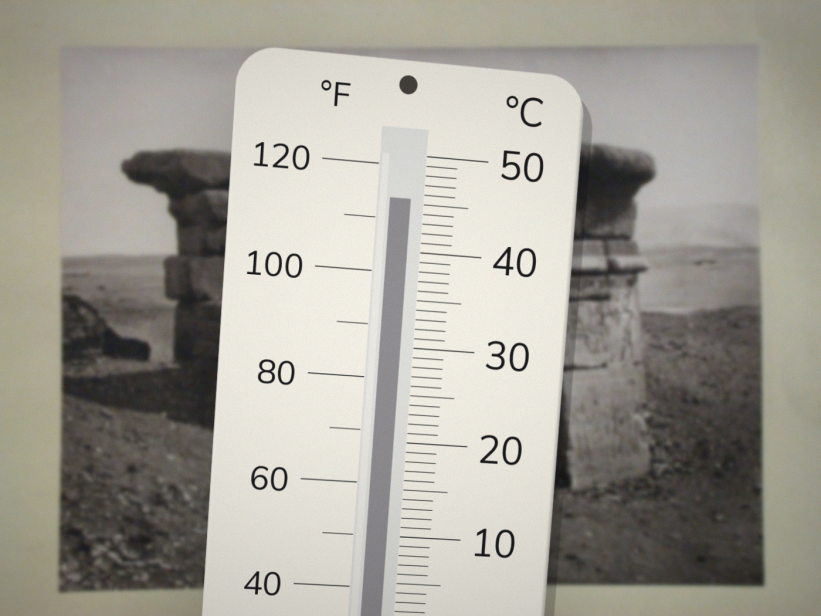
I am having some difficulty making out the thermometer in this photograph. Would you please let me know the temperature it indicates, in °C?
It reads 45.5 °C
